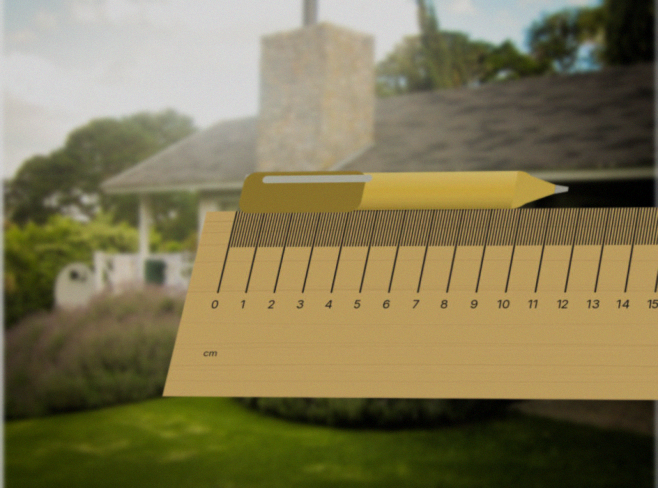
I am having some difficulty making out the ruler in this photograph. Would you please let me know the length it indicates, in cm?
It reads 11.5 cm
